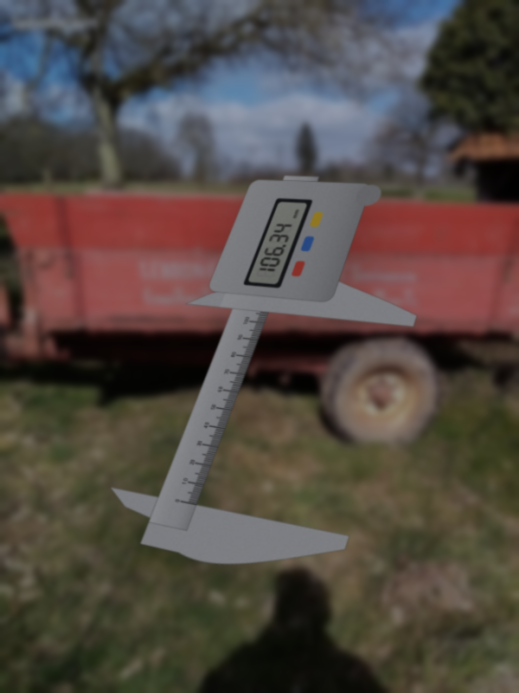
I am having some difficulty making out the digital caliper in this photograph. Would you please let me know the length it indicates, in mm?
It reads 106.34 mm
